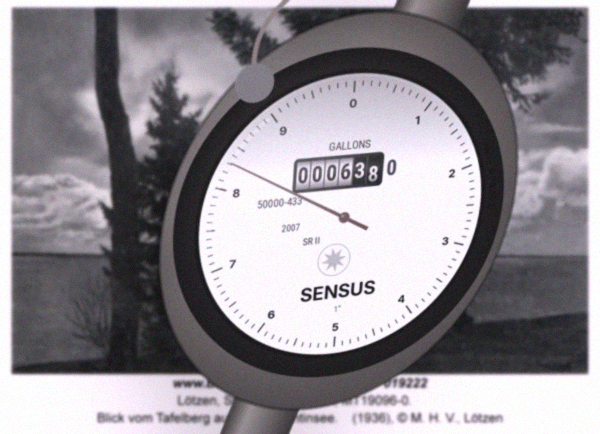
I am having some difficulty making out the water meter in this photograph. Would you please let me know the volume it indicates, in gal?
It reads 6378.3 gal
